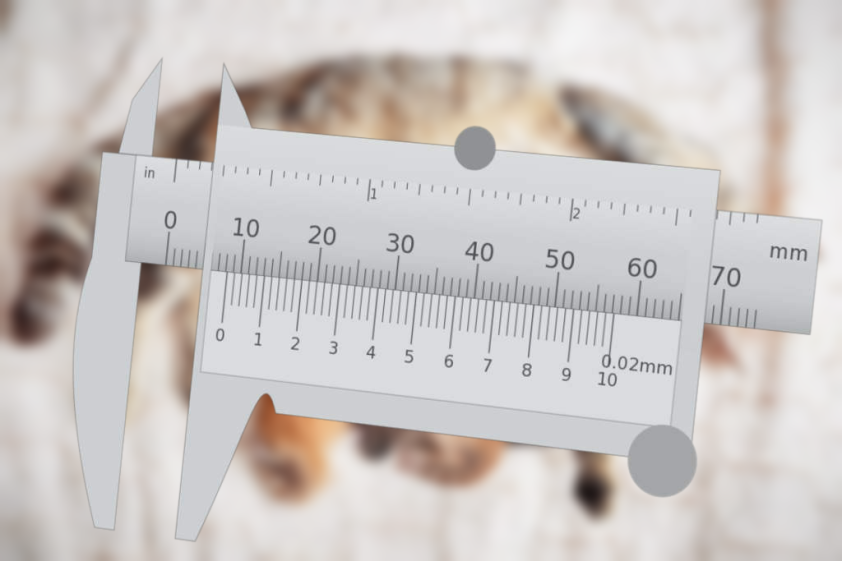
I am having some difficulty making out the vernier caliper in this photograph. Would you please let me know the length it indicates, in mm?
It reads 8.2 mm
